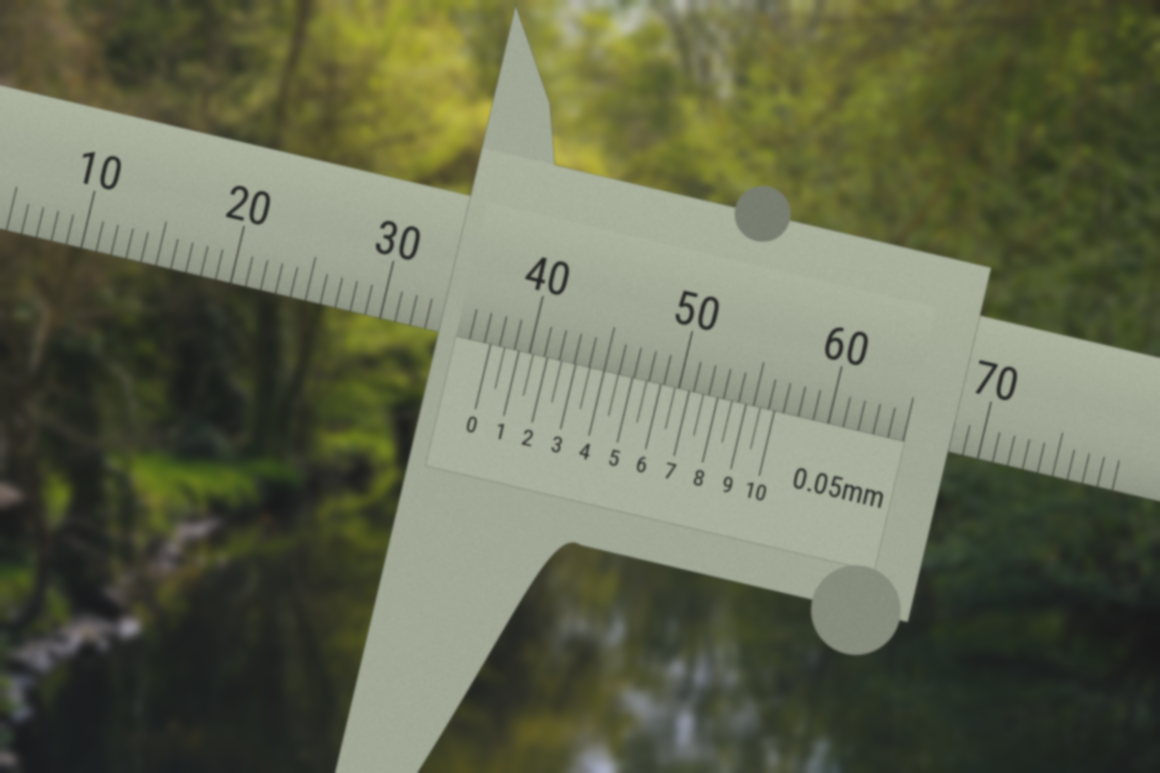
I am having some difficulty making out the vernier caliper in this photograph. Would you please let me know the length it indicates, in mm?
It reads 37.4 mm
